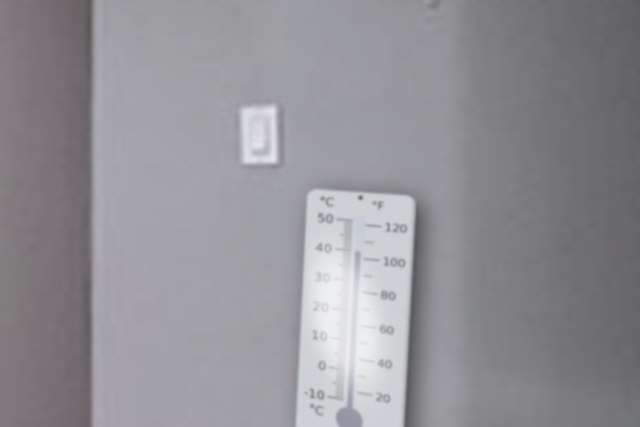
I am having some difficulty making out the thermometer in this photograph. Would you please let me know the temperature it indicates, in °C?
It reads 40 °C
